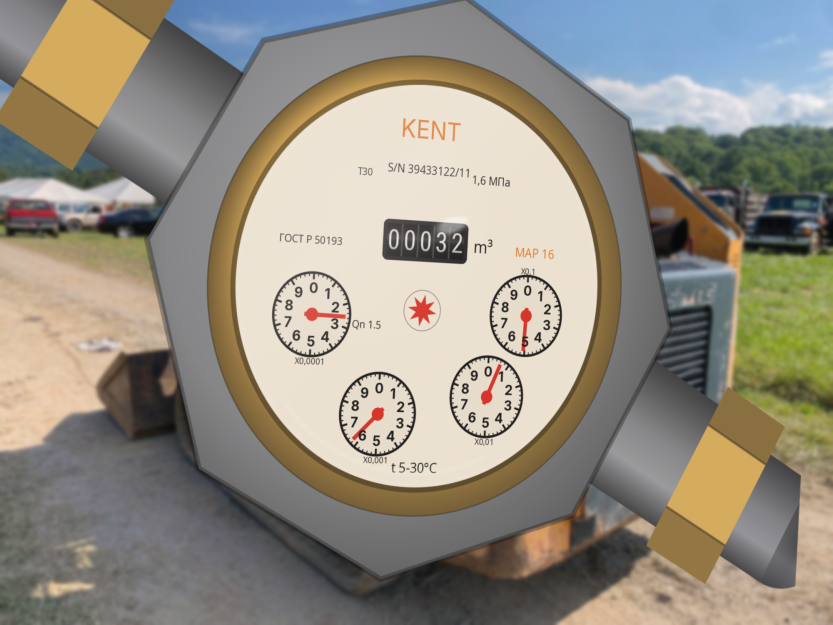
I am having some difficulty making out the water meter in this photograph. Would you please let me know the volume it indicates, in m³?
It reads 32.5062 m³
